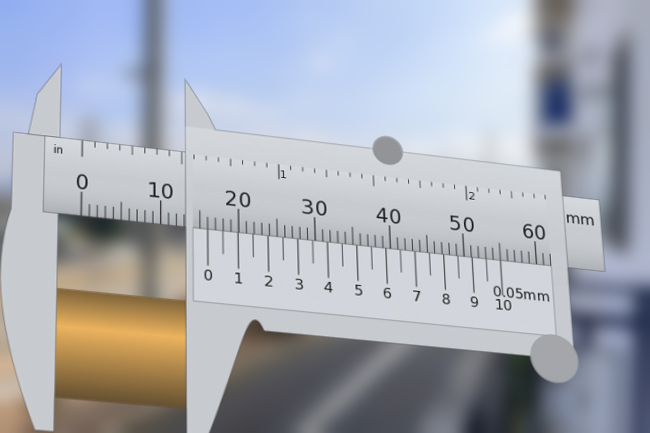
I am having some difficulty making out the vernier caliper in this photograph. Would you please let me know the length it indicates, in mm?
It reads 16.0 mm
